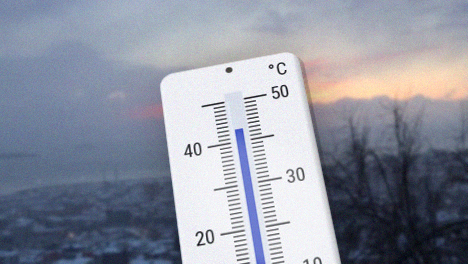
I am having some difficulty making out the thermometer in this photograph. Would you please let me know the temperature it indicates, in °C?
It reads 43 °C
